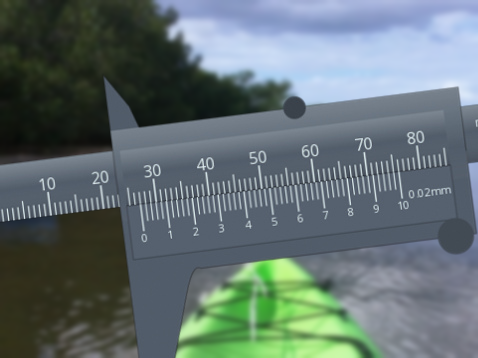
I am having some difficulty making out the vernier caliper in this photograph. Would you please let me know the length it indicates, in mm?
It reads 27.0 mm
